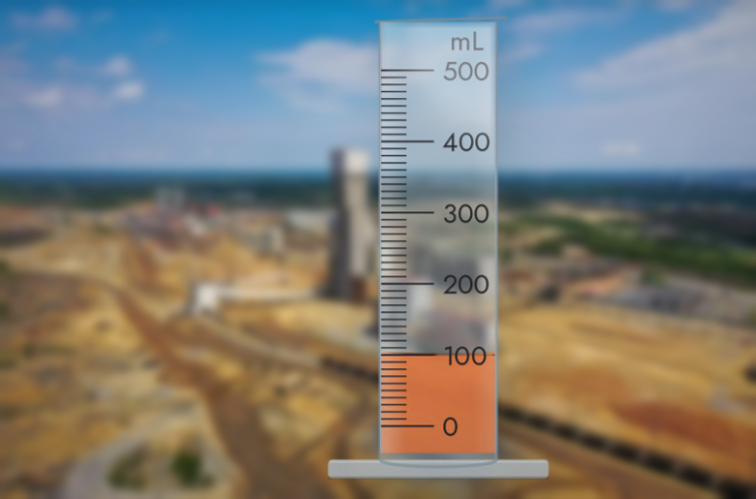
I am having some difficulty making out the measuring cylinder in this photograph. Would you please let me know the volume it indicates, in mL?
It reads 100 mL
